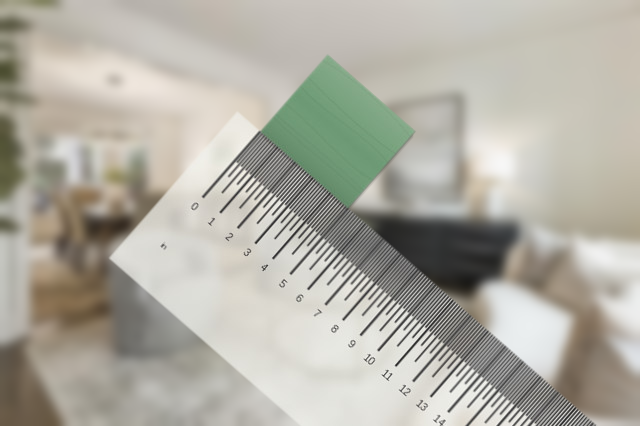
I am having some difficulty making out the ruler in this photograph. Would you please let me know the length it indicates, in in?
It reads 5 in
